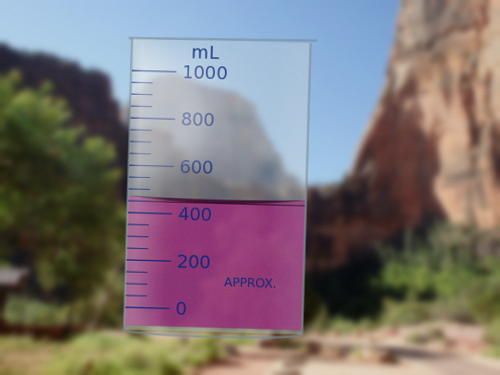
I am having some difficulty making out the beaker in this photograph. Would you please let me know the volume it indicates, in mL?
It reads 450 mL
